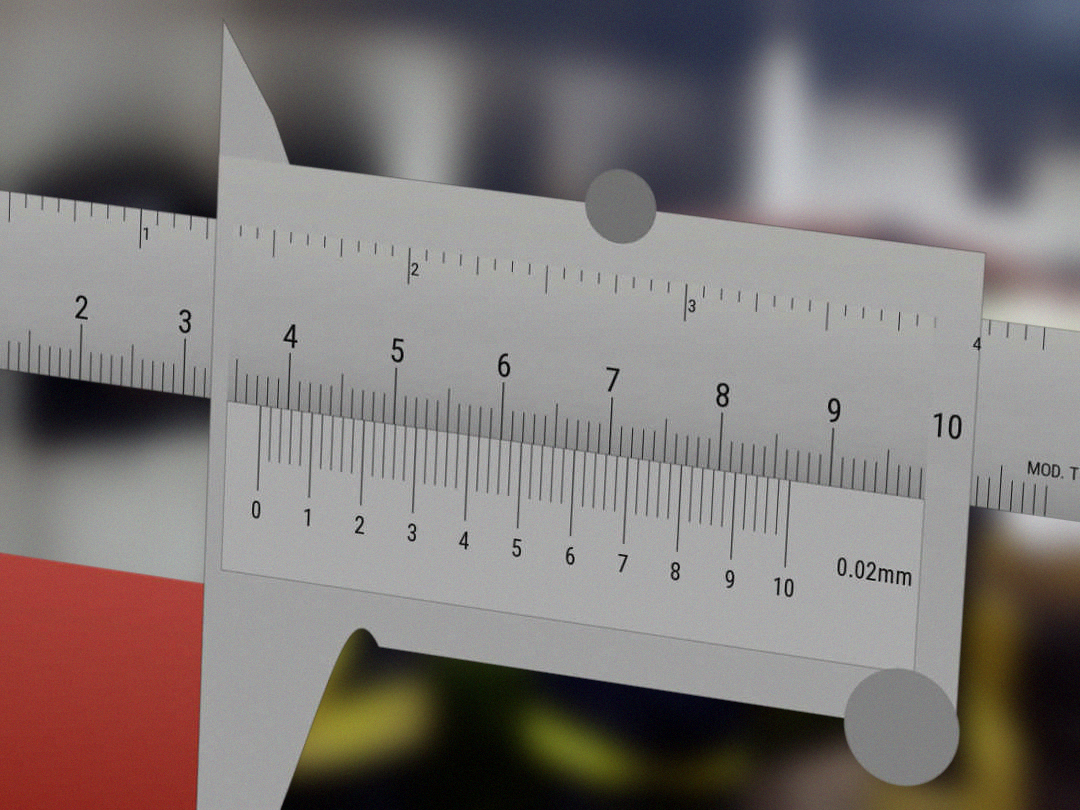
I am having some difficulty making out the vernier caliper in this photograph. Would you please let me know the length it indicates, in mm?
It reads 37.4 mm
